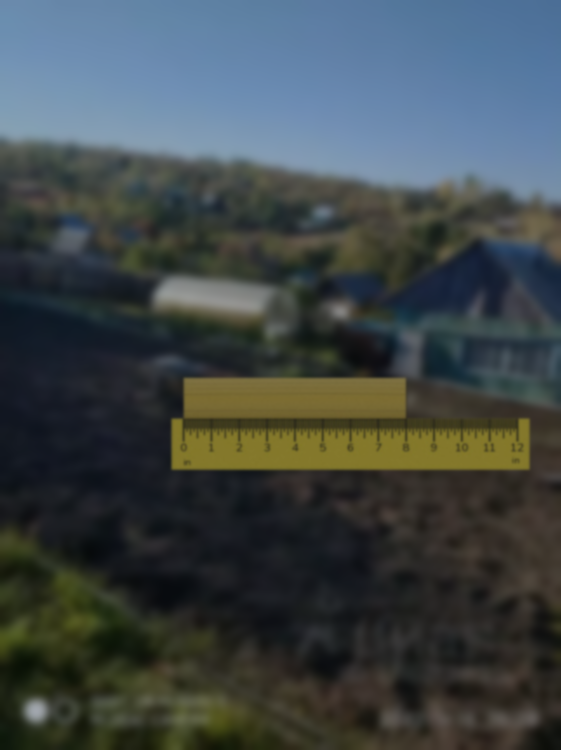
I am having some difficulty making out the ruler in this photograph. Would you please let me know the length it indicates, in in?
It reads 8 in
